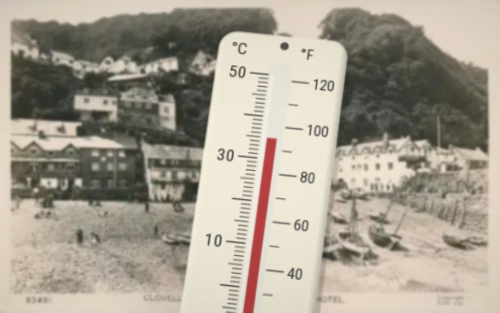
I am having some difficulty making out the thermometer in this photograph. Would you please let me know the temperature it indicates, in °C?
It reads 35 °C
